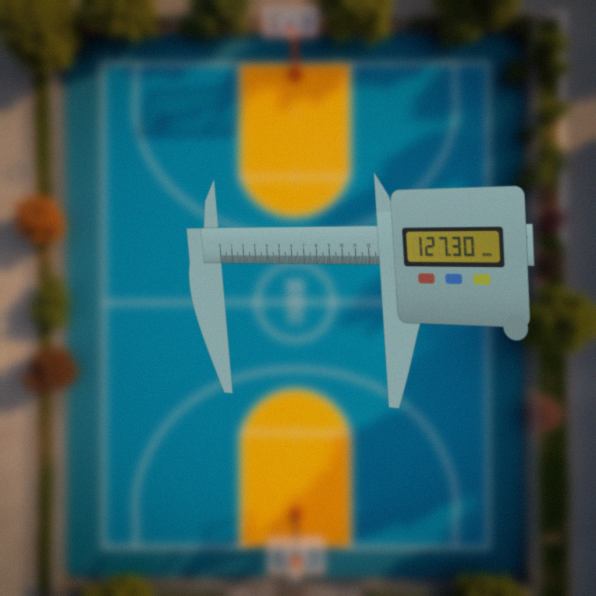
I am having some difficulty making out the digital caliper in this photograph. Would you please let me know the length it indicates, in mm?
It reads 127.30 mm
